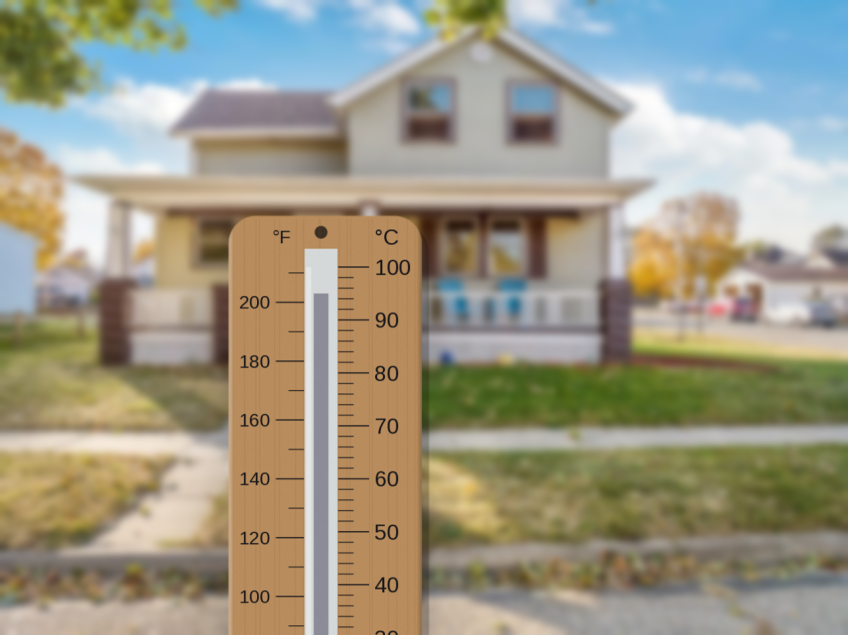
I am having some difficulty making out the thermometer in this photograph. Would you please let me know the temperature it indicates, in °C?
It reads 95 °C
